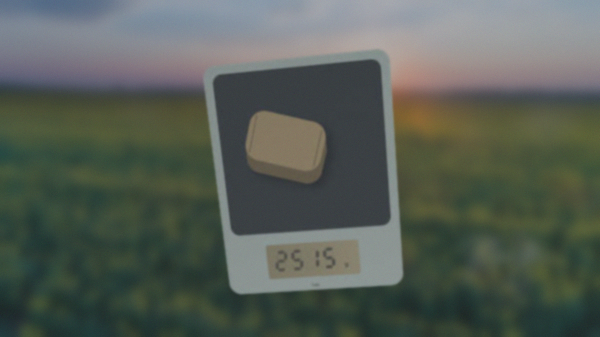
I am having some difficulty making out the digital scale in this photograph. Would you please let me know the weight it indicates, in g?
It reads 2515 g
